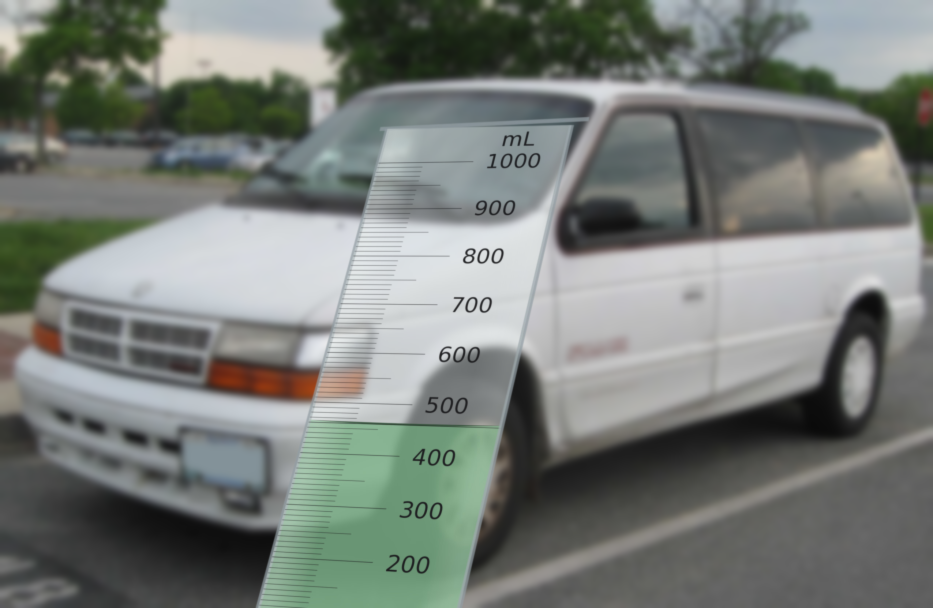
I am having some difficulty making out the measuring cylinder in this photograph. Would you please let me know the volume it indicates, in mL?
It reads 460 mL
